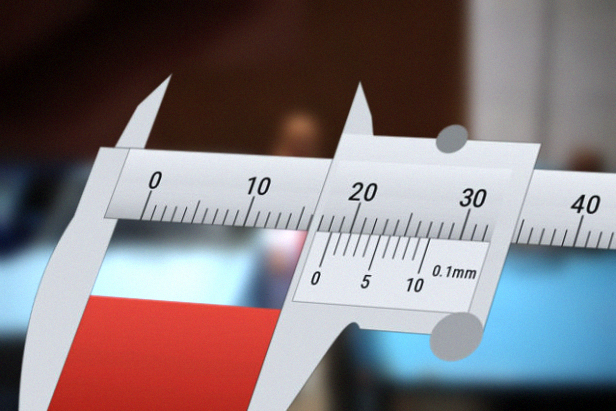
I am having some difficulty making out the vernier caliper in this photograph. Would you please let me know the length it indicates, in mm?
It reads 18.3 mm
